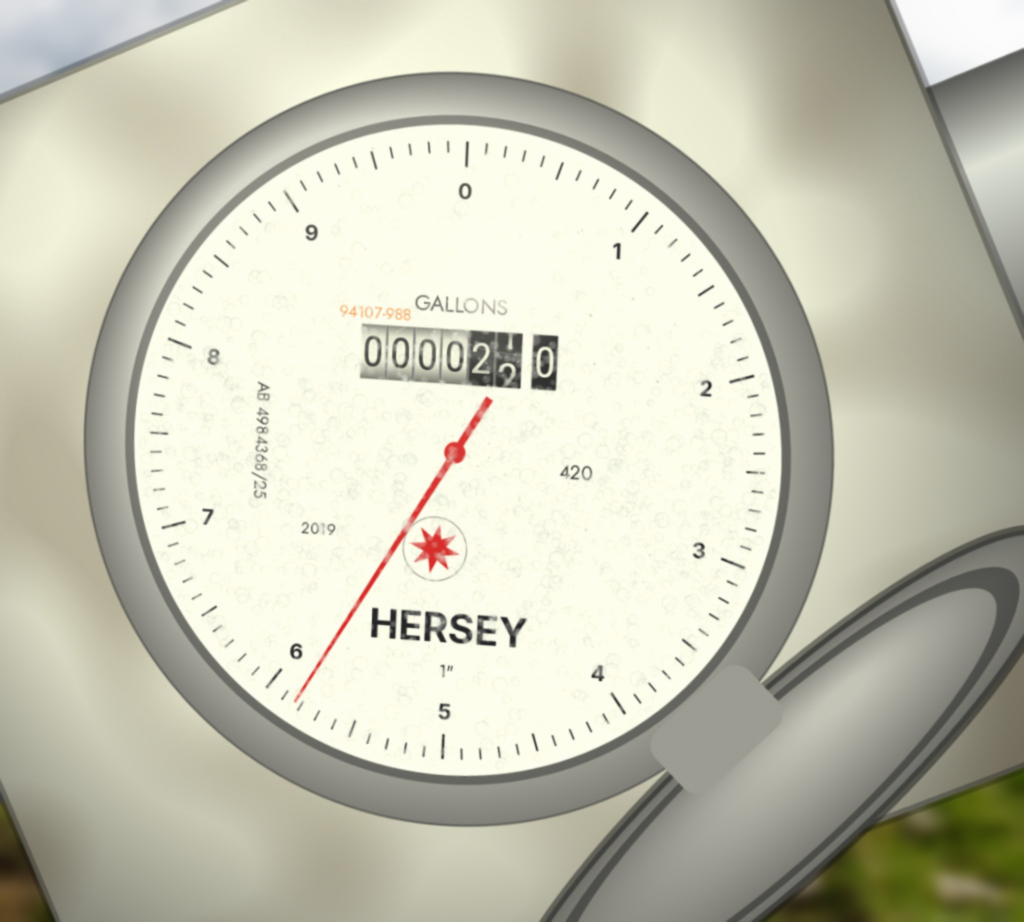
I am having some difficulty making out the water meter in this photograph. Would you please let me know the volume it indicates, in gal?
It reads 215.8 gal
